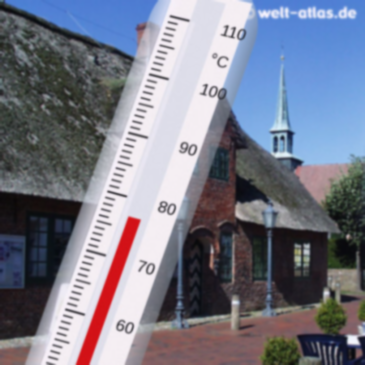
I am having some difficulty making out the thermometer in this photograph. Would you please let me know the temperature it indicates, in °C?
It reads 77 °C
